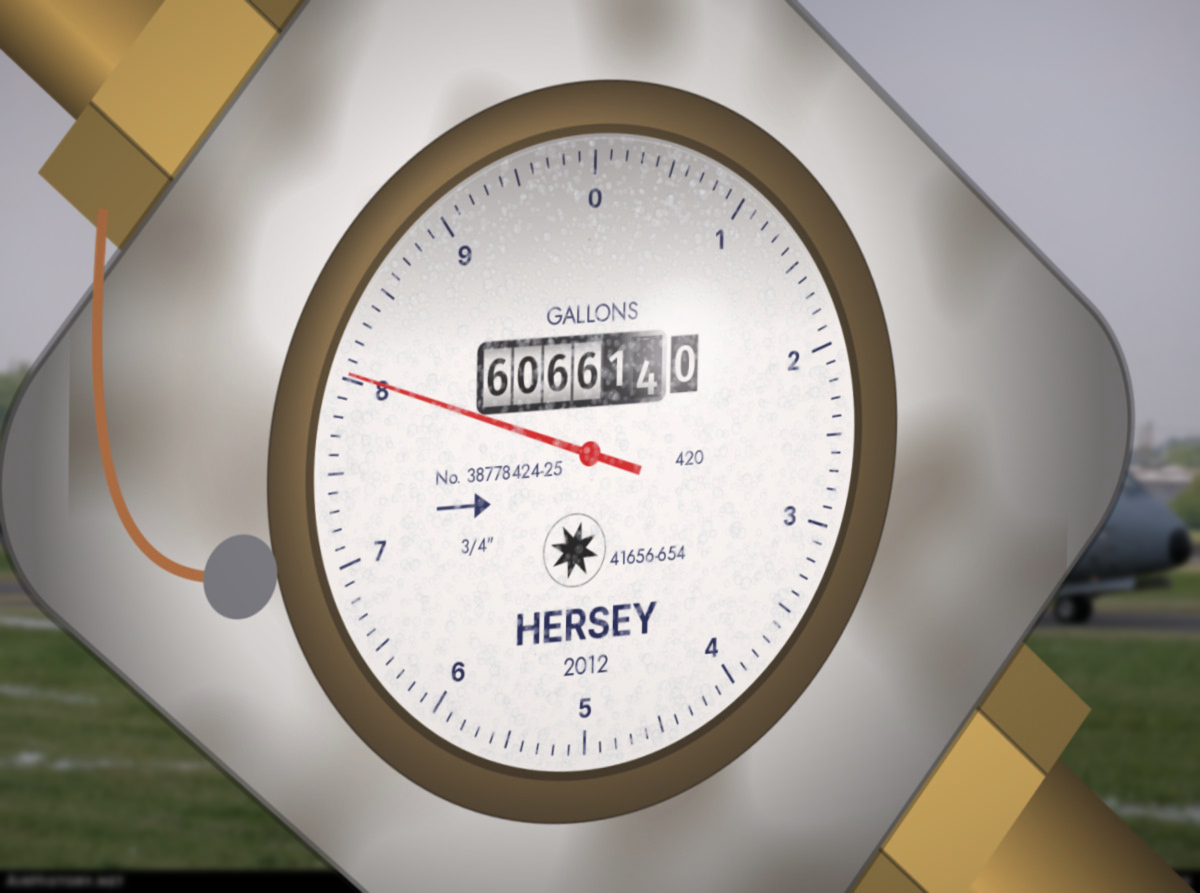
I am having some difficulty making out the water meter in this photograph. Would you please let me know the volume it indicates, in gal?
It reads 6066138.0 gal
